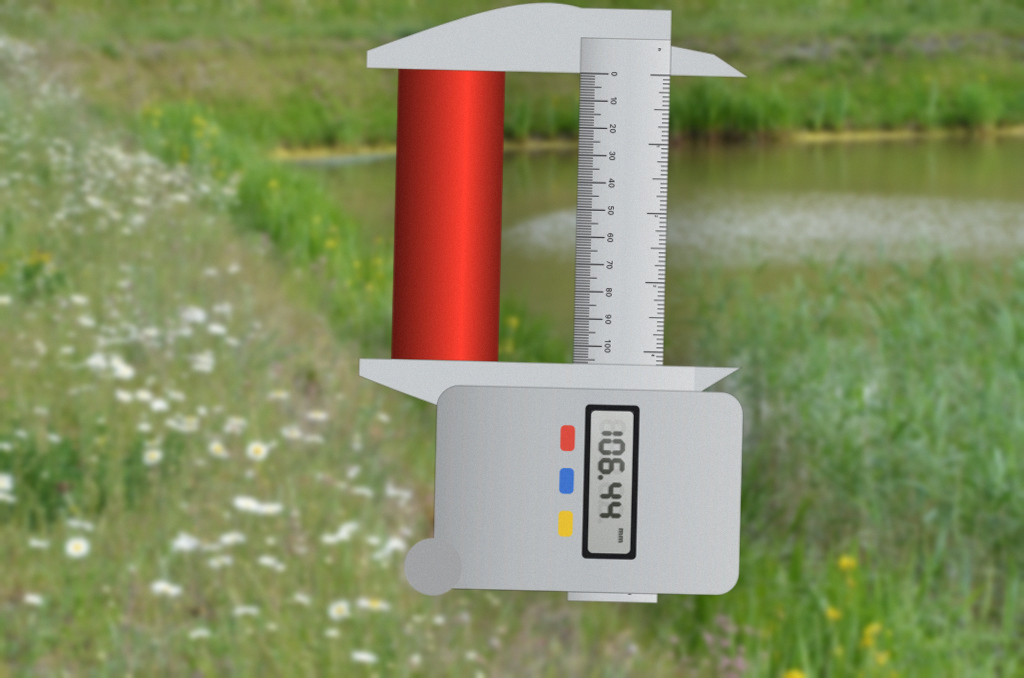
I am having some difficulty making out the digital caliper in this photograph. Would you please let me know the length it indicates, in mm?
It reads 106.44 mm
